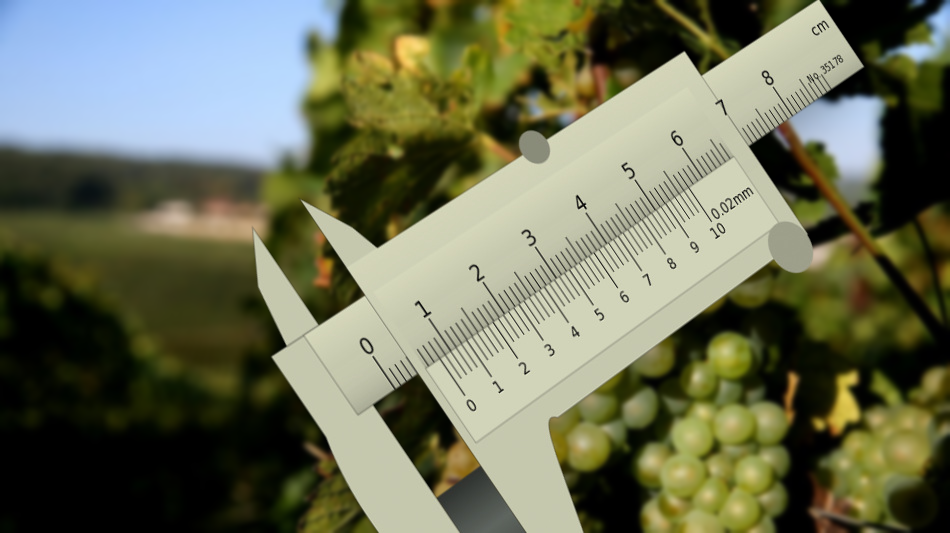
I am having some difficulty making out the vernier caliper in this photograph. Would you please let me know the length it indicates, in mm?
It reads 8.0 mm
